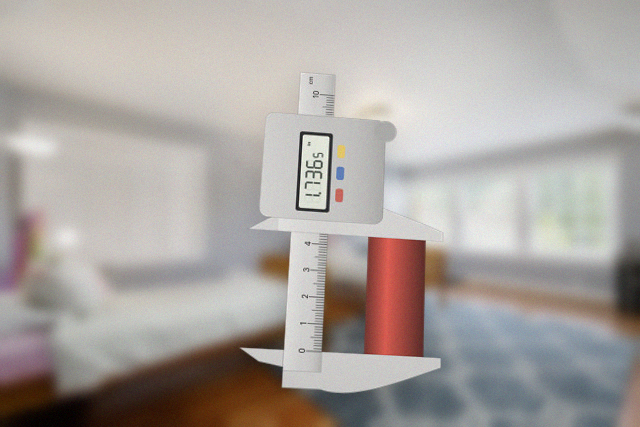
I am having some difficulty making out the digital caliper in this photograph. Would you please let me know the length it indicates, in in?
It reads 1.7365 in
